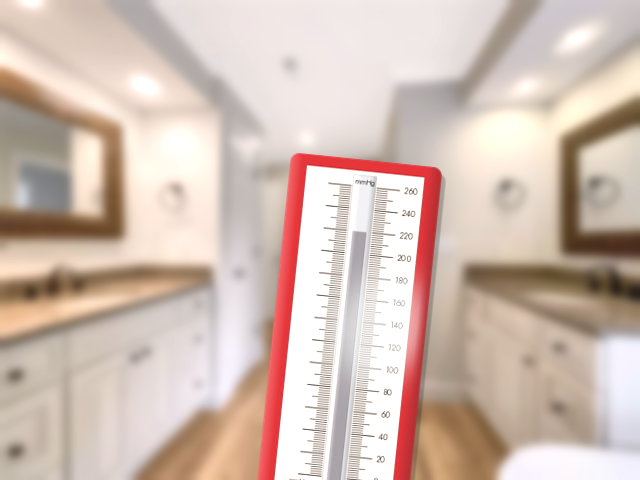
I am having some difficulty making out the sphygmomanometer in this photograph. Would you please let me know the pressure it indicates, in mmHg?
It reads 220 mmHg
